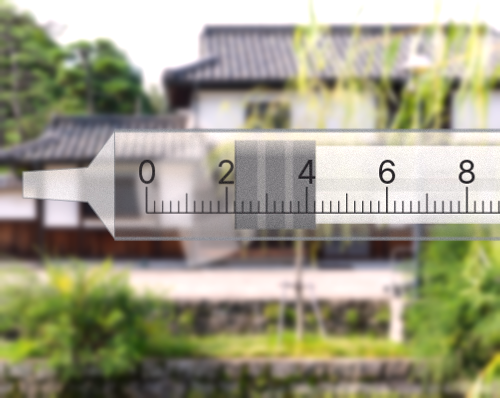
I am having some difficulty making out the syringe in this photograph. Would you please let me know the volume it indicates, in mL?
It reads 2.2 mL
